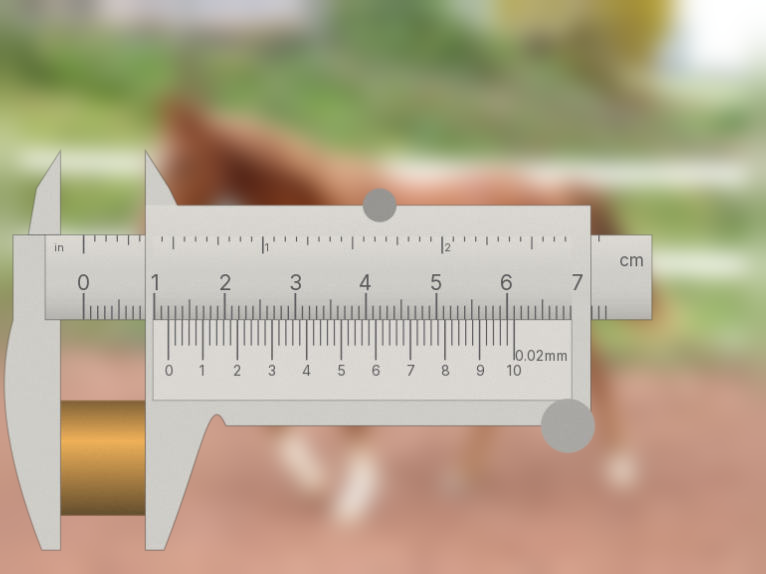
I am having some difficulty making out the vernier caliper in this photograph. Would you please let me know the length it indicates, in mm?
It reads 12.0 mm
